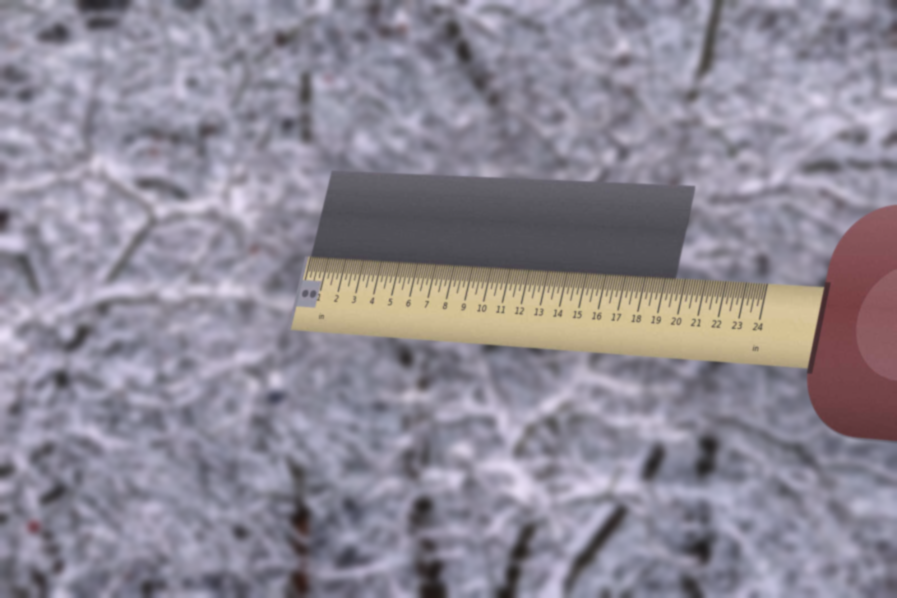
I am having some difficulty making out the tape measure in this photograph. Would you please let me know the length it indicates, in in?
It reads 19.5 in
